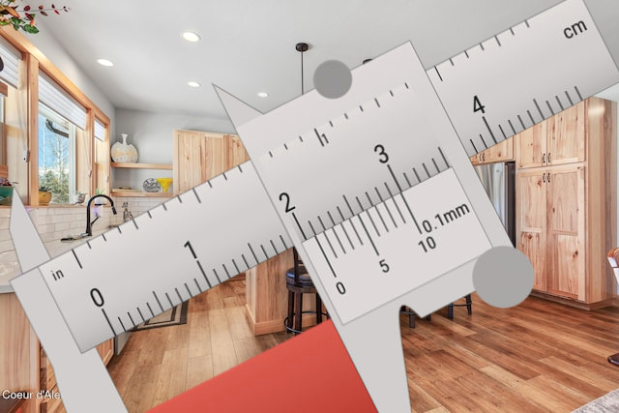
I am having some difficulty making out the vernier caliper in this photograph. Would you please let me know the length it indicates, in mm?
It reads 20.9 mm
